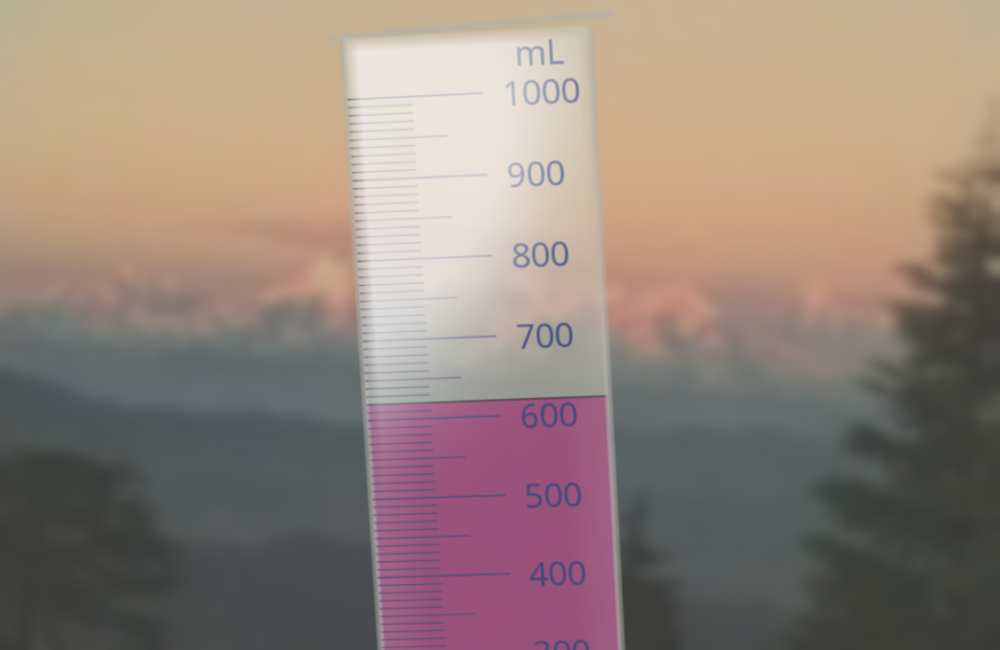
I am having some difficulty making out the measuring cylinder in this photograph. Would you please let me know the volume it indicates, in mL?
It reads 620 mL
